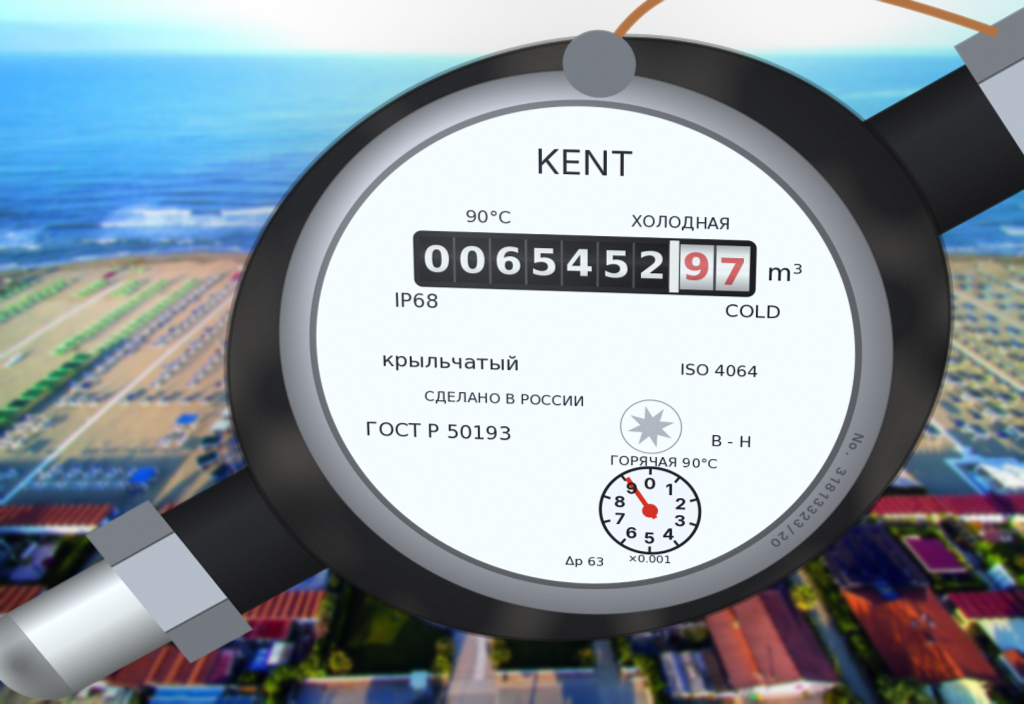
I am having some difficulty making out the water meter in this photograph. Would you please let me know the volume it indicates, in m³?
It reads 65452.969 m³
